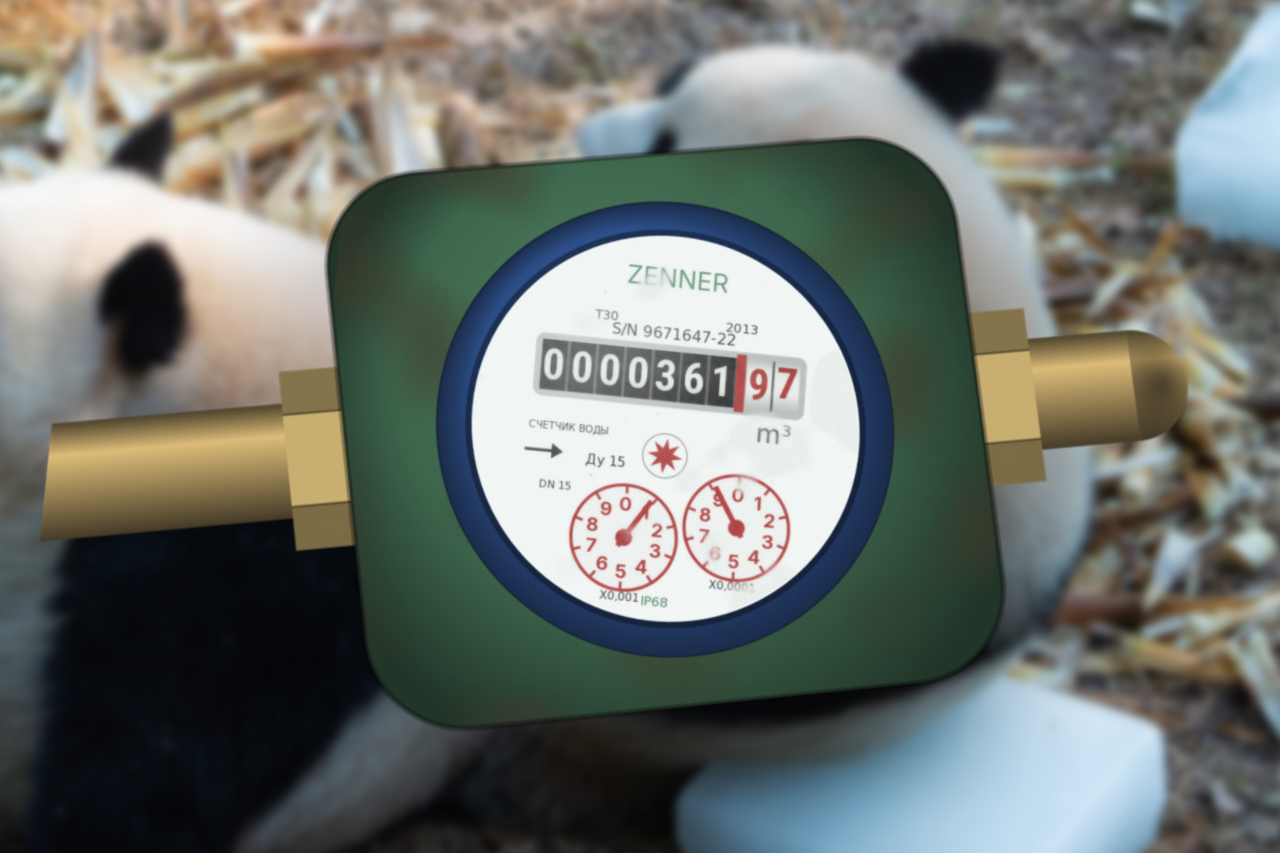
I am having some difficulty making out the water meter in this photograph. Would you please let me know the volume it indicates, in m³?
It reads 361.9709 m³
